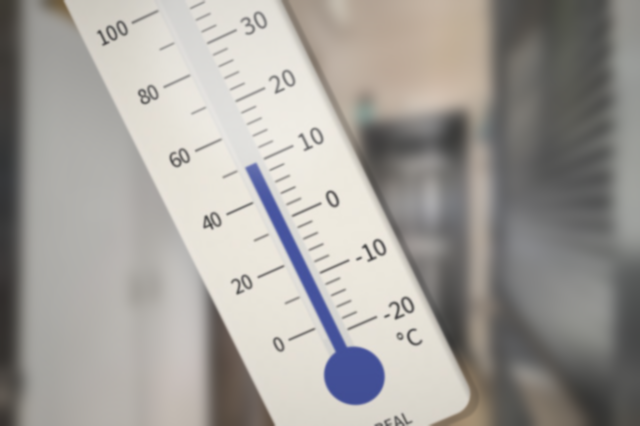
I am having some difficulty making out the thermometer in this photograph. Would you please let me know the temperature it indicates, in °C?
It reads 10 °C
